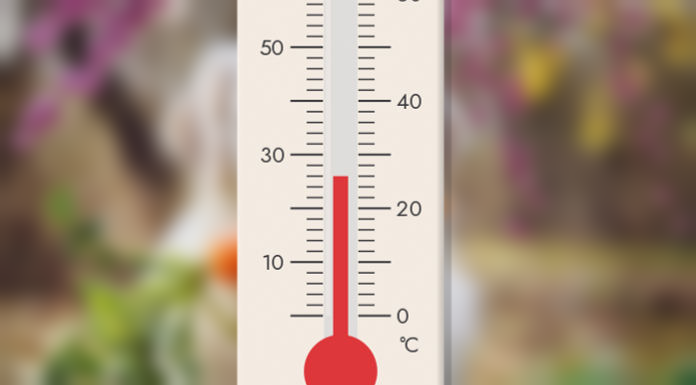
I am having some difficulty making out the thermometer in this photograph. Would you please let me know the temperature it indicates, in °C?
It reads 26 °C
